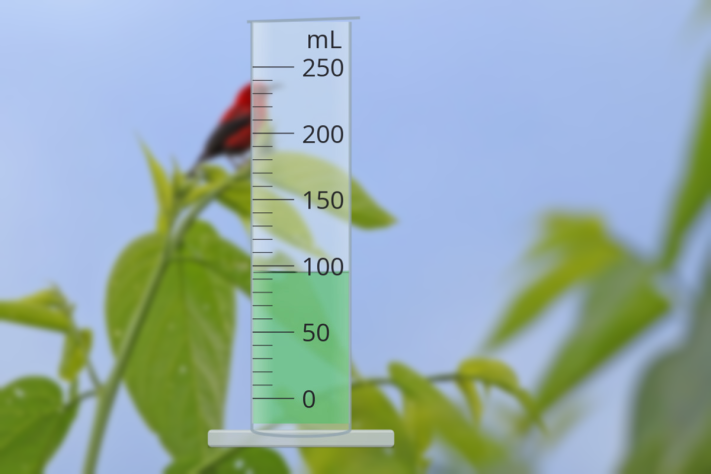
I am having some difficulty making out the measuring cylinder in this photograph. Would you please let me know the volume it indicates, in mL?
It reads 95 mL
